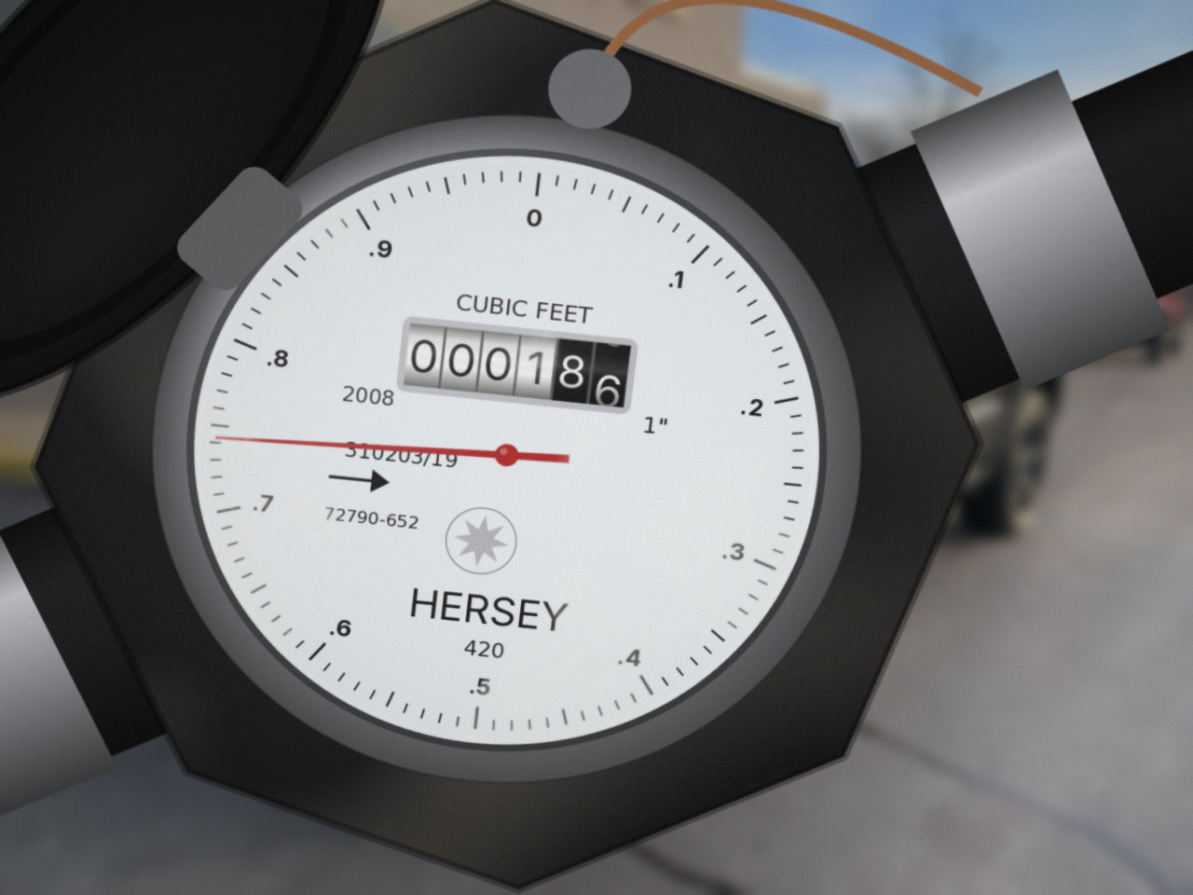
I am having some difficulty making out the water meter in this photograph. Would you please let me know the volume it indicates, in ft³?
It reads 185.74 ft³
